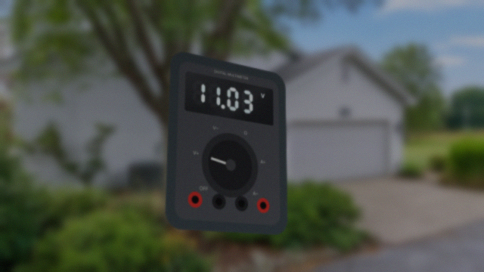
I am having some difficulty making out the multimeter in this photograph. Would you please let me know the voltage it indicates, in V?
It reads 11.03 V
